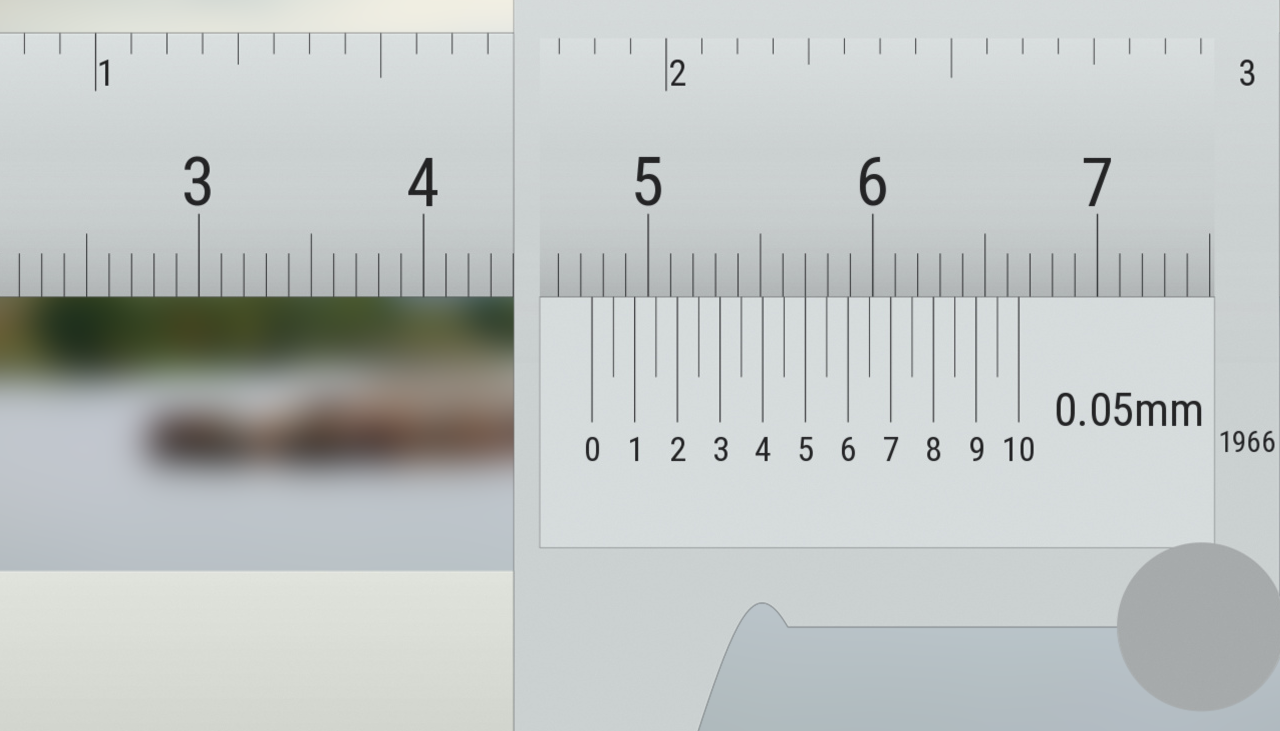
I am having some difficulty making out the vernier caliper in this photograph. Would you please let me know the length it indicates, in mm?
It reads 47.5 mm
